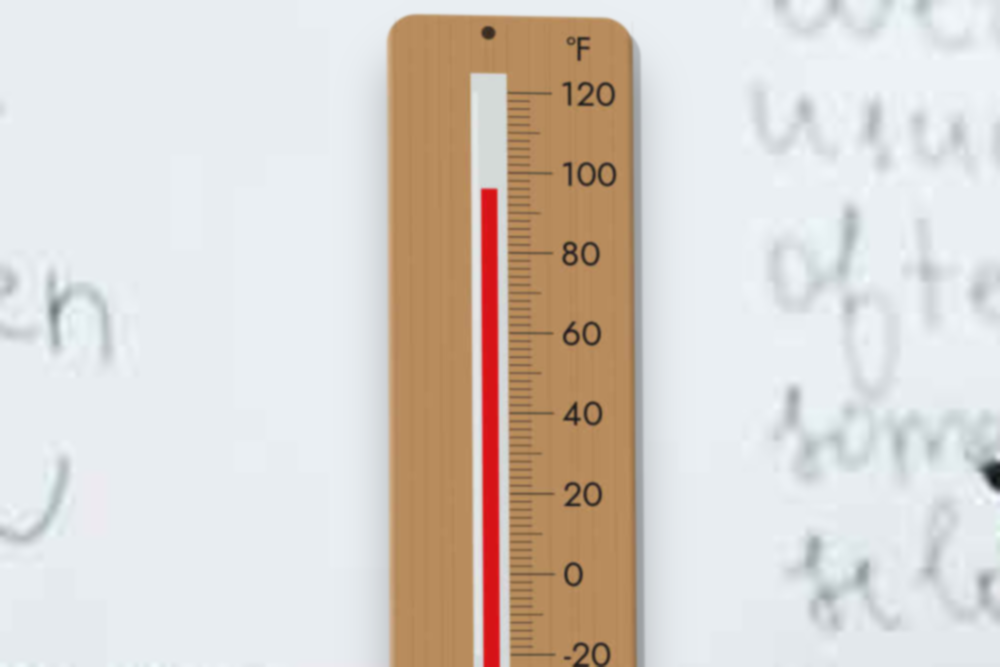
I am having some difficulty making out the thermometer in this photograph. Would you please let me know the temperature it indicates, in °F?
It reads 96 °F
